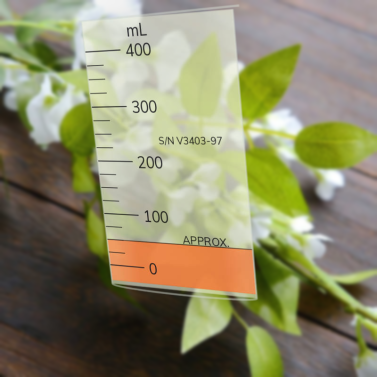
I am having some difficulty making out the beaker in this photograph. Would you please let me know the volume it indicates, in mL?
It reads 50 mL
